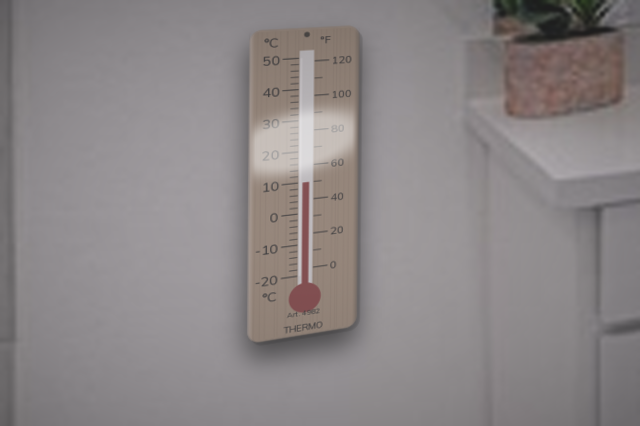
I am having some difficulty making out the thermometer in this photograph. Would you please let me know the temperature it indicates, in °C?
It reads 10 °C
